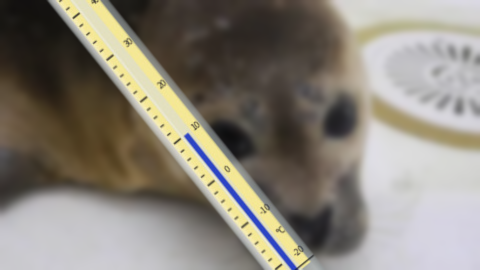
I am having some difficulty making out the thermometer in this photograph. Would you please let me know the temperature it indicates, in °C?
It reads 10 °C
